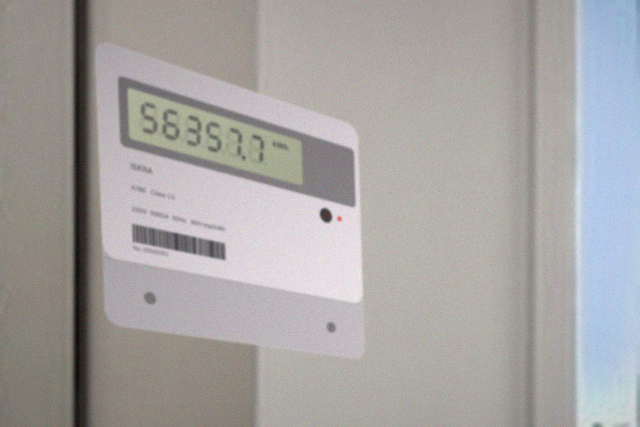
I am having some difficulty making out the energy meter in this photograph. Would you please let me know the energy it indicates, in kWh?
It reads 56357.7 kWh
